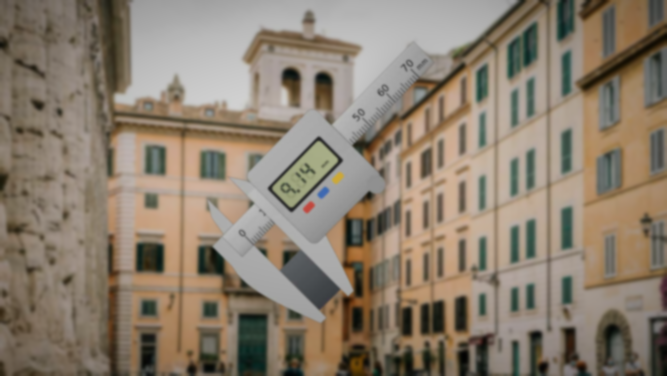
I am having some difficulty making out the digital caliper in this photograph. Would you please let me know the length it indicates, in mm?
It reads 9.14 mm
